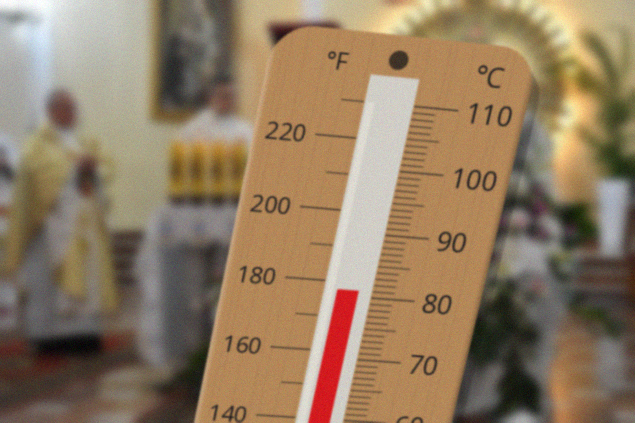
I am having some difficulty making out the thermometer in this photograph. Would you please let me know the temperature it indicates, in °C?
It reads 81 °C
